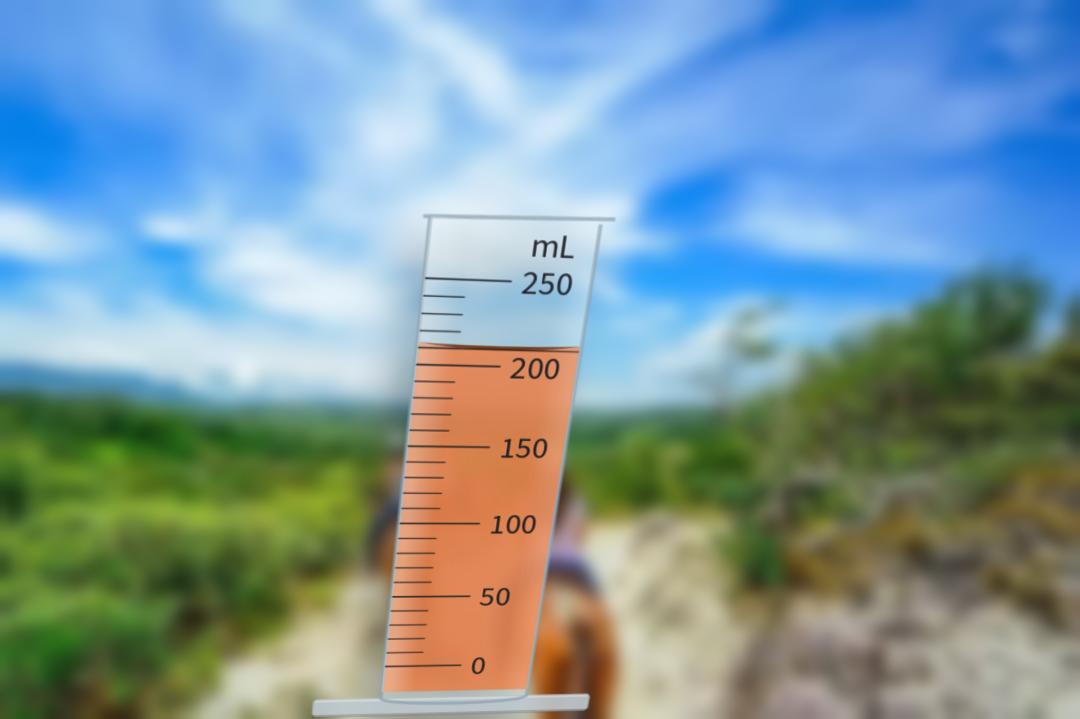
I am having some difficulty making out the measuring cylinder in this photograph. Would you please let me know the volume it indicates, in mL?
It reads 210 mL
